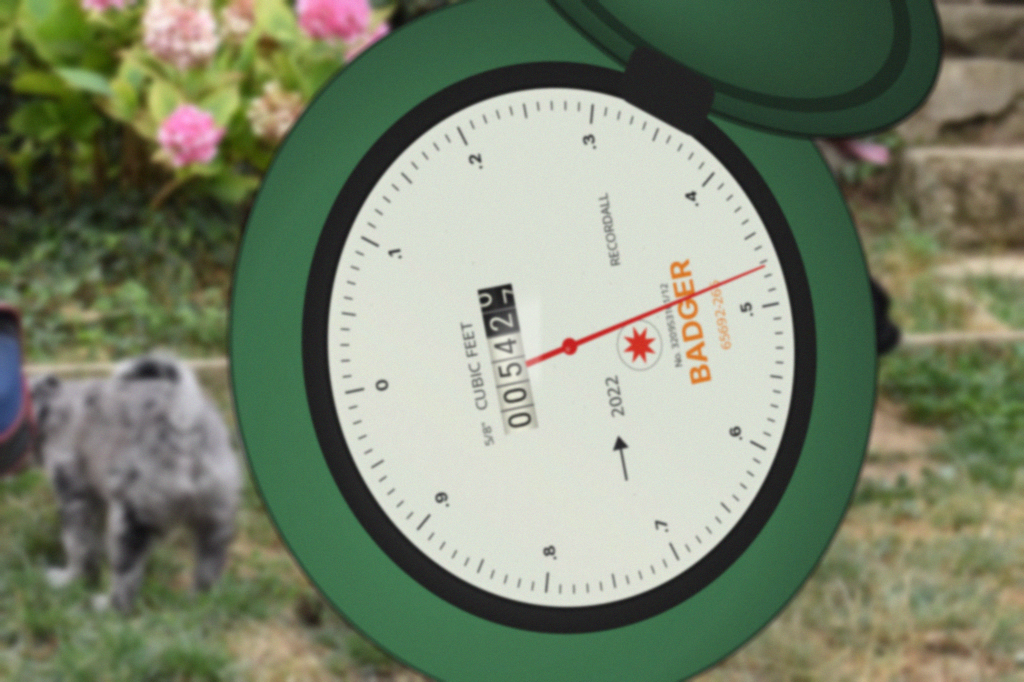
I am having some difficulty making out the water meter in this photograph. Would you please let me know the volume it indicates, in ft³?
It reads 5426.47 ft³
